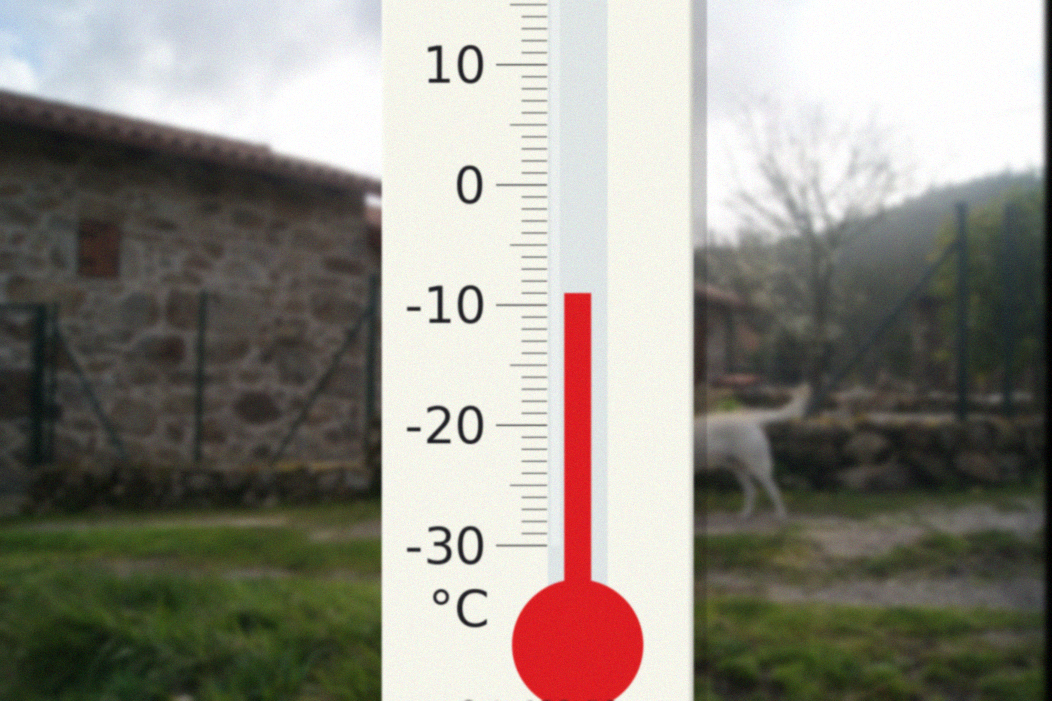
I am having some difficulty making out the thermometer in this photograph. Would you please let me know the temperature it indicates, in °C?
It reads -9 °C
